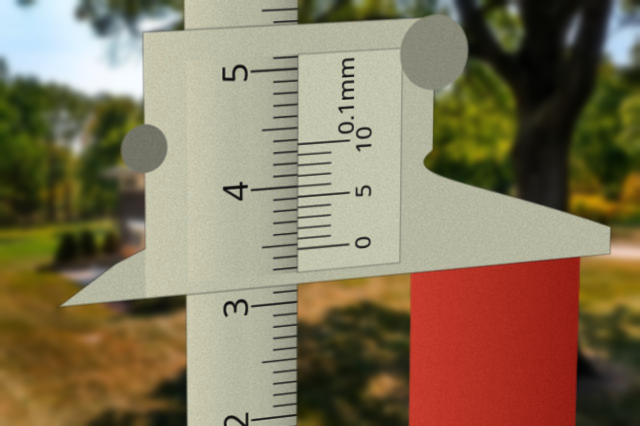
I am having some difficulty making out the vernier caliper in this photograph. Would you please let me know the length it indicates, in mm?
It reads 34.6 mm
